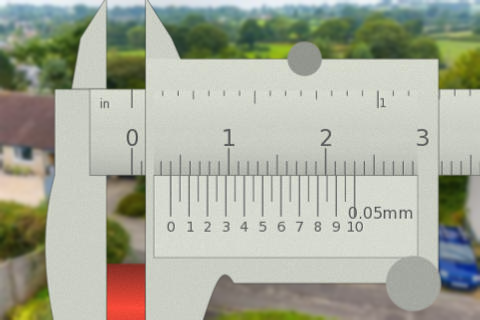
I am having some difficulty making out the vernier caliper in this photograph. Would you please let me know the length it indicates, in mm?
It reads 4.0 mm
